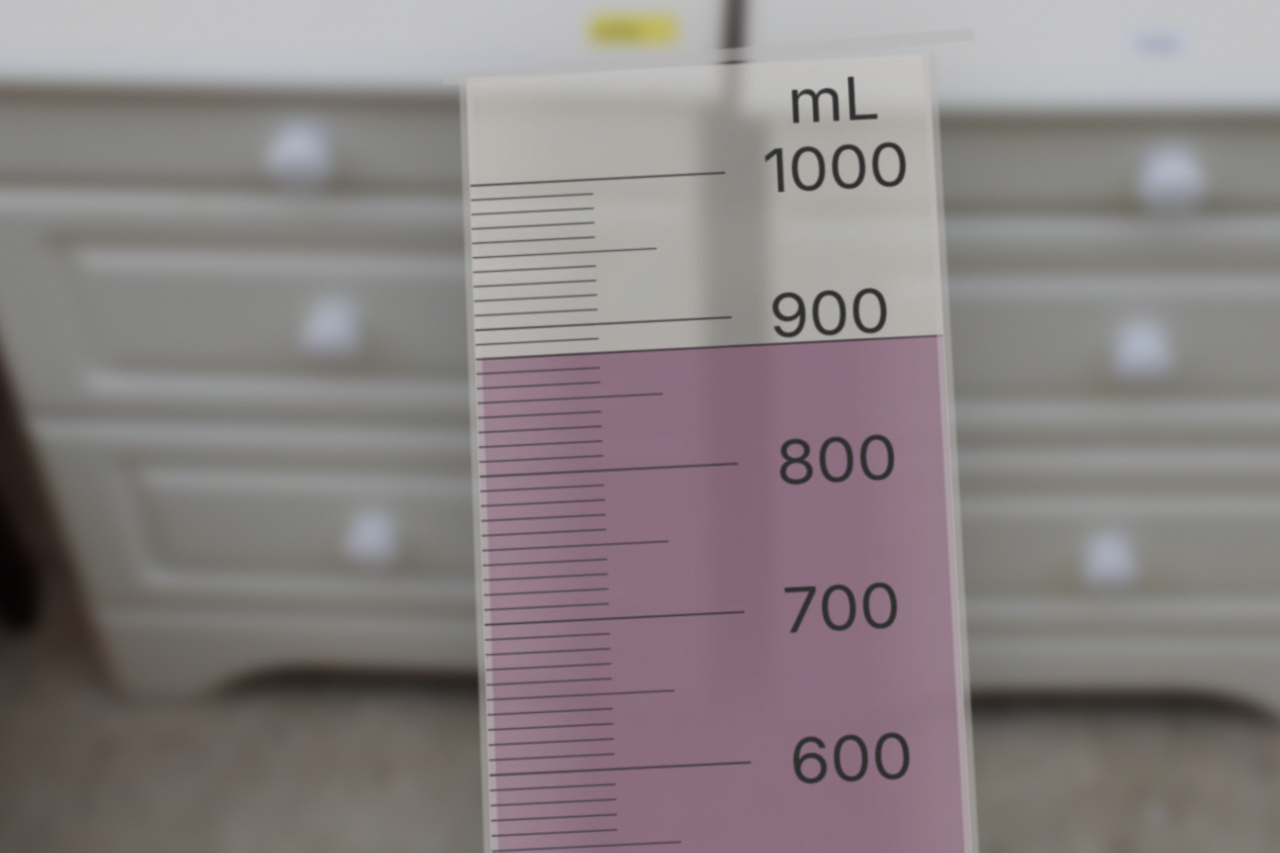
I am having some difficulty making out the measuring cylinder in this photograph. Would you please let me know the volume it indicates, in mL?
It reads 880 mL
